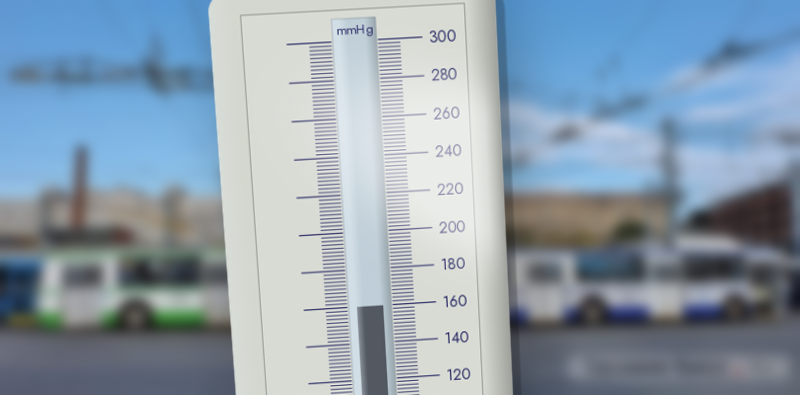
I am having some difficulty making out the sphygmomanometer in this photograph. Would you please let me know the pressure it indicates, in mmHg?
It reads 160 mmHg
